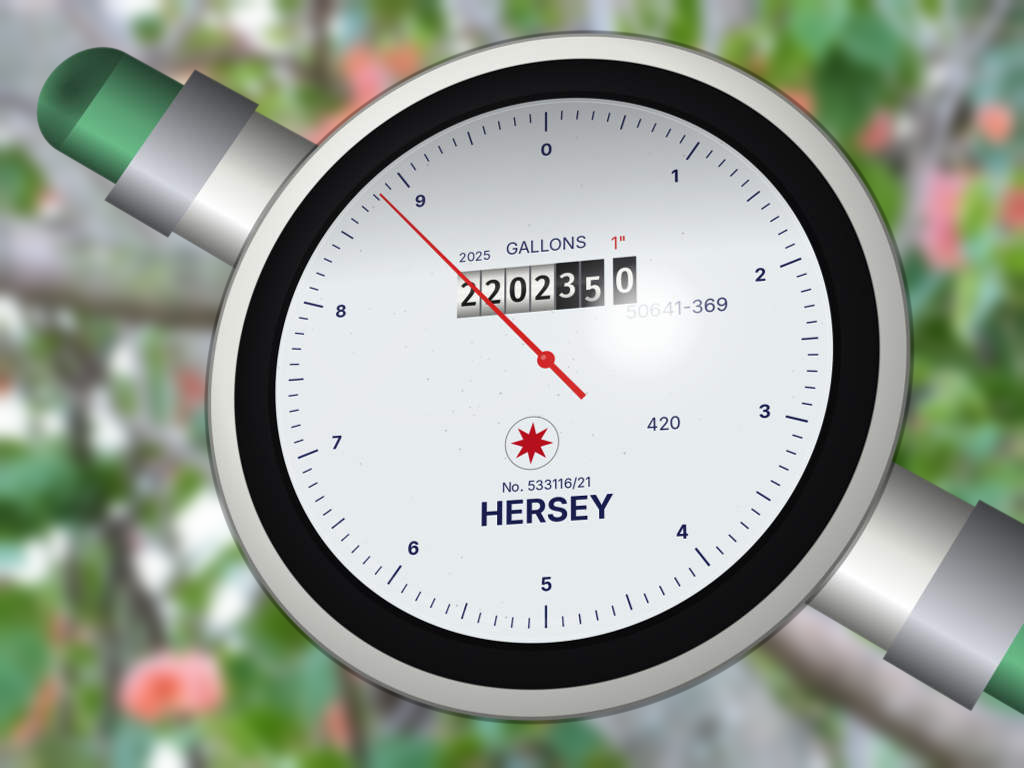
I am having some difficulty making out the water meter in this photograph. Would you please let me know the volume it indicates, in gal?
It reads 2202348.8 gal
